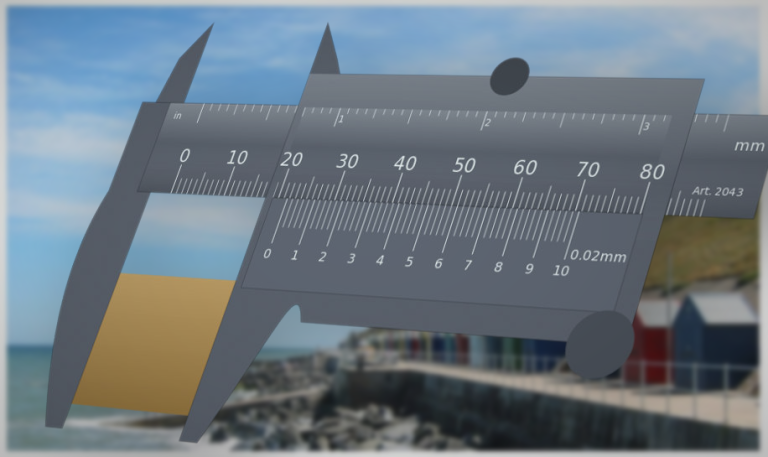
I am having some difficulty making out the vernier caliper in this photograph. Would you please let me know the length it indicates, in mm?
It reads 21.6 mm
